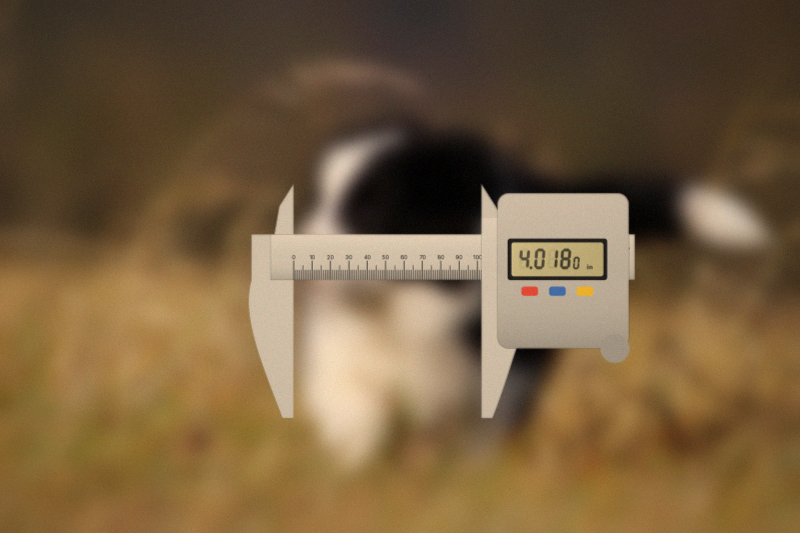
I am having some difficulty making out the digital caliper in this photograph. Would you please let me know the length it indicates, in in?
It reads 4.0180 in
